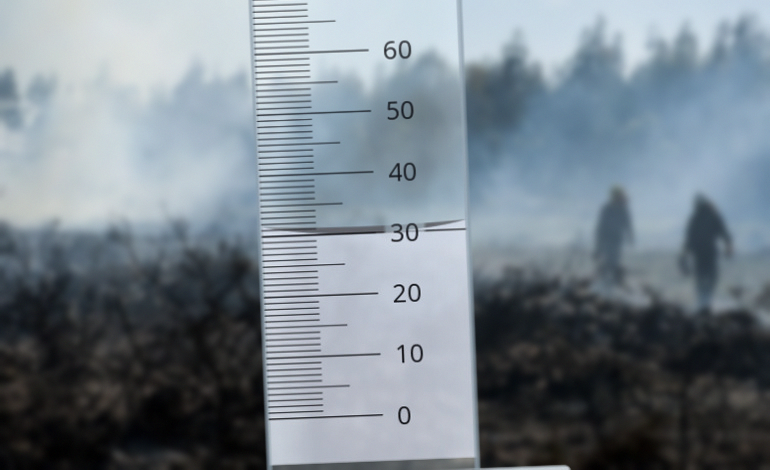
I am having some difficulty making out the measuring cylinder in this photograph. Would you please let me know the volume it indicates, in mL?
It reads 30 mL
